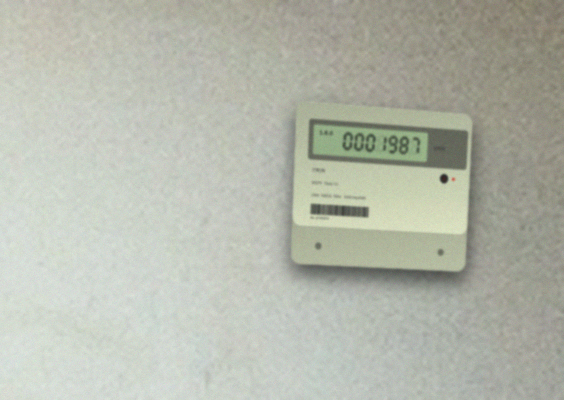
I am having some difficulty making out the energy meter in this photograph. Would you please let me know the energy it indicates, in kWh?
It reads 1987 kWh
